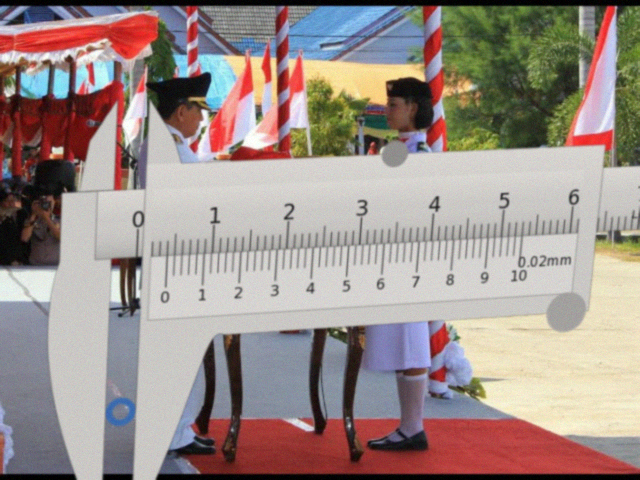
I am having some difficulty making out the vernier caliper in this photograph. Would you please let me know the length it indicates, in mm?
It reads 4.0 mm
